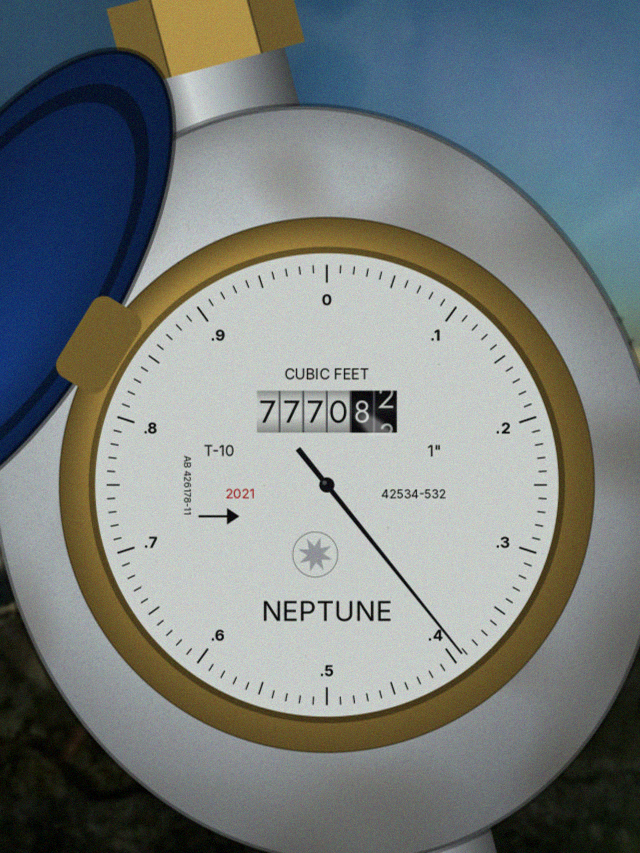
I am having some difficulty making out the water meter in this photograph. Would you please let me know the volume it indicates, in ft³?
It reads 777082.39 ft³
